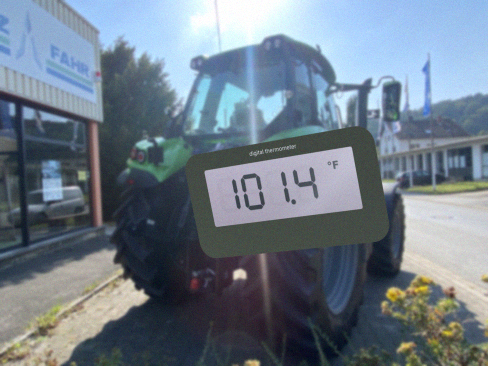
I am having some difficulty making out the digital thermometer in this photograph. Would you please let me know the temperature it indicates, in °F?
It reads 101.4 °F
